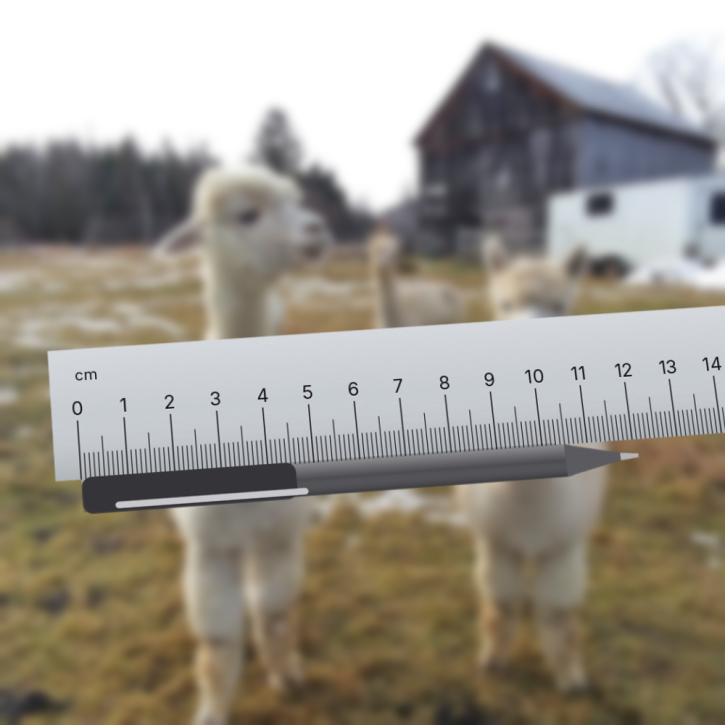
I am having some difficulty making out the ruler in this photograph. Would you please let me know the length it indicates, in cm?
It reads 12.1 cm
